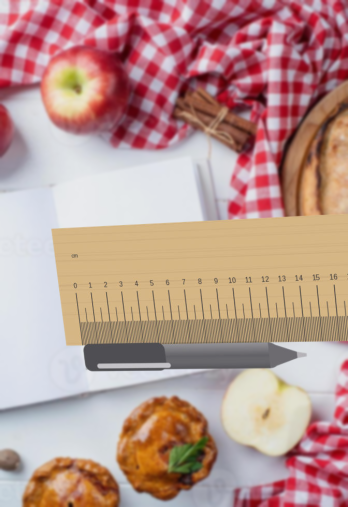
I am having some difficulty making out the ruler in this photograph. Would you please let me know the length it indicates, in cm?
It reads 14 cm
